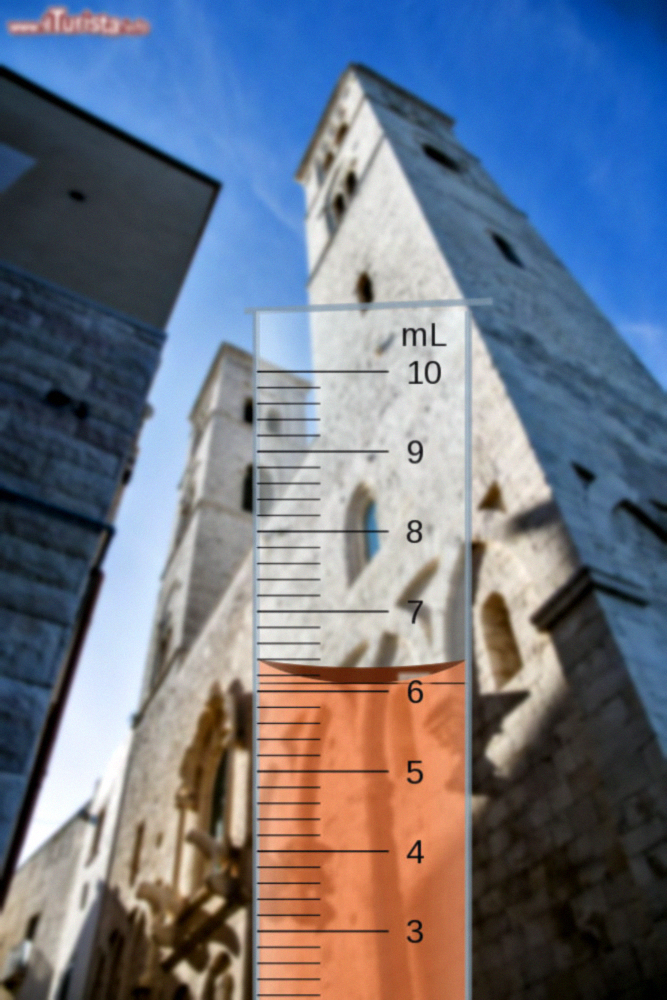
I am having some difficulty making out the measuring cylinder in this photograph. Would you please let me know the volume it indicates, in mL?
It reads 6.1 mL
